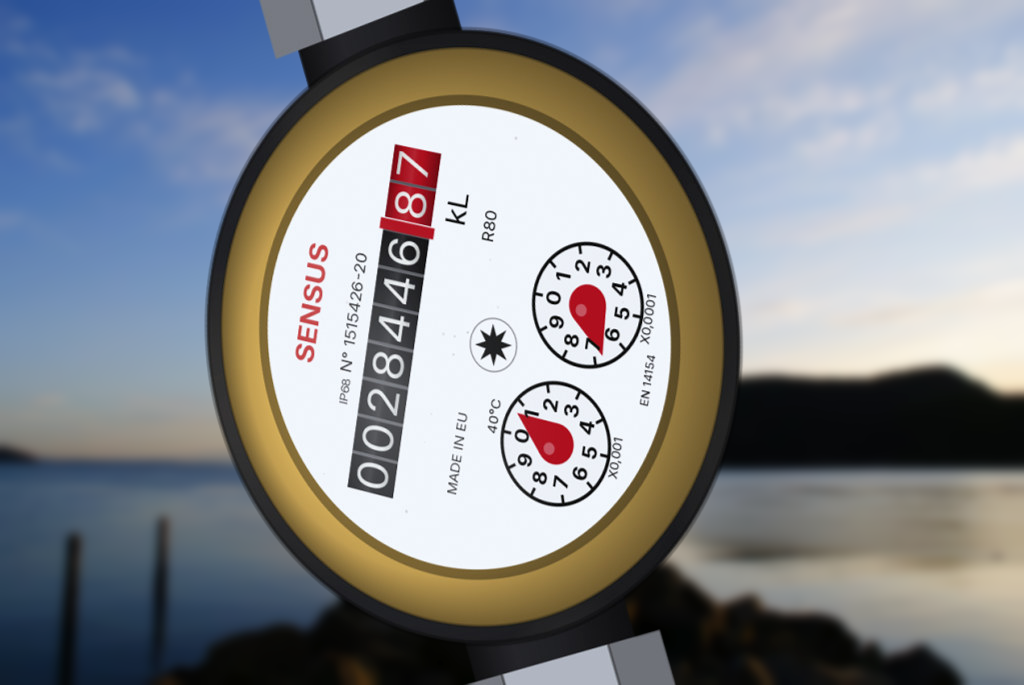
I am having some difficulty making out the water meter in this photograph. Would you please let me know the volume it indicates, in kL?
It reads 28446.8706 kL
